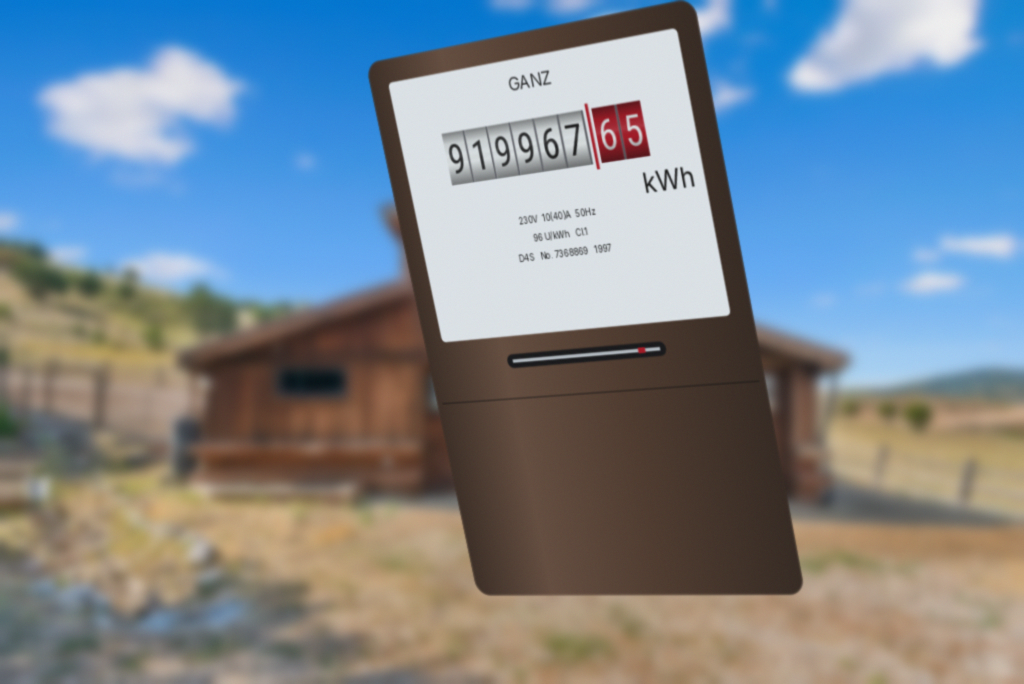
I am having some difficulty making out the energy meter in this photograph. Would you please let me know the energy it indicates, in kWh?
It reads 919967.65 kWh
